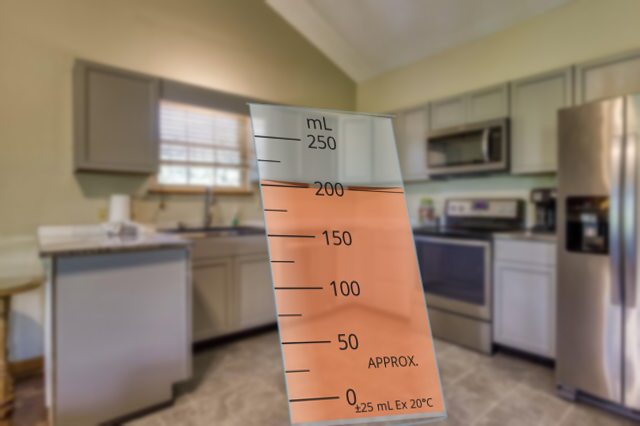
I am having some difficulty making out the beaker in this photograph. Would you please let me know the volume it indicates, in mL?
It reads 200 mL
